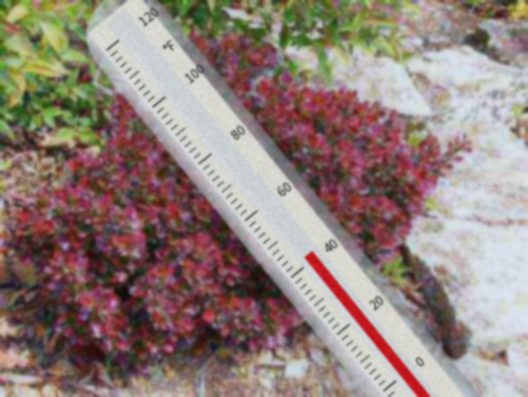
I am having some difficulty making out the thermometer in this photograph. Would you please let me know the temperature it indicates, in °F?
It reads 42 °F
